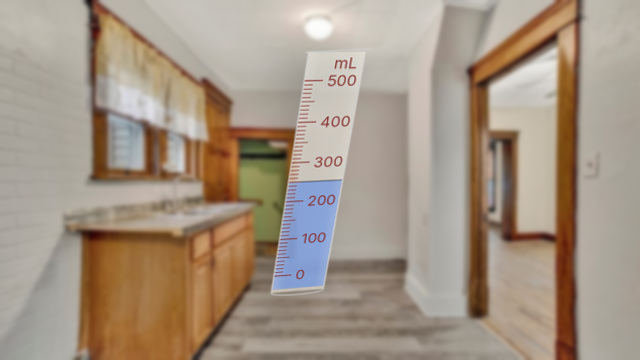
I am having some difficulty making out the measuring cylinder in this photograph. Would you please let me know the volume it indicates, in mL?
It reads 250 mL
